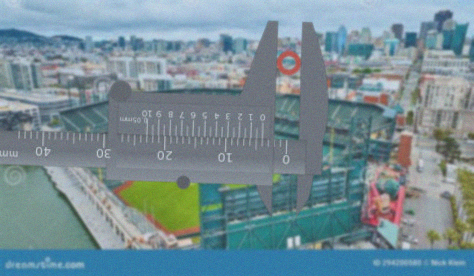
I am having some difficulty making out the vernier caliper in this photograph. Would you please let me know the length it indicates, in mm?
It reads 4.0 mm
